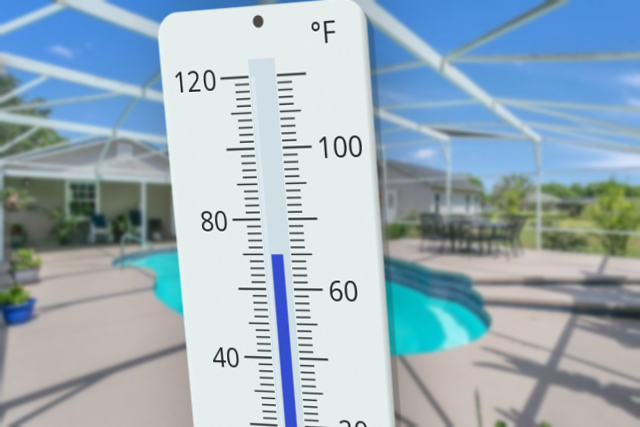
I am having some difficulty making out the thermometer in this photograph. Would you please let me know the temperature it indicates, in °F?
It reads 70 °F
